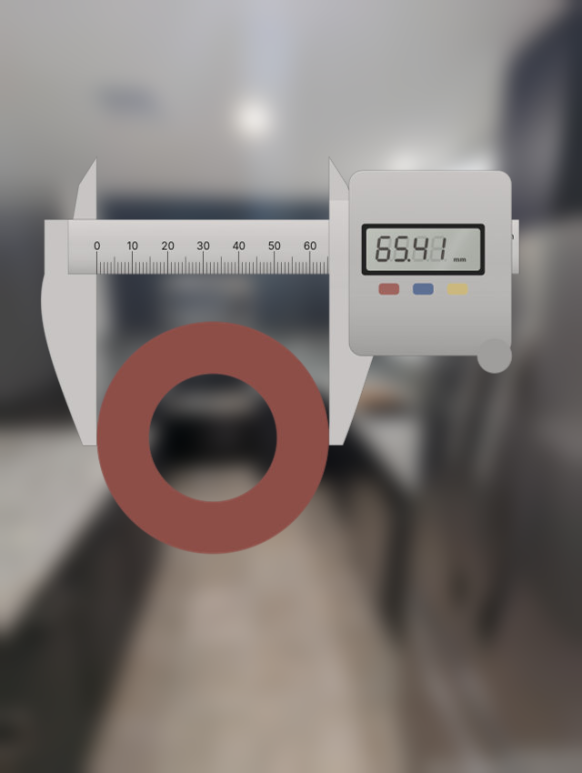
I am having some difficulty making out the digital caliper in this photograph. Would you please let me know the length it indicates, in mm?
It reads 65.41 mm
